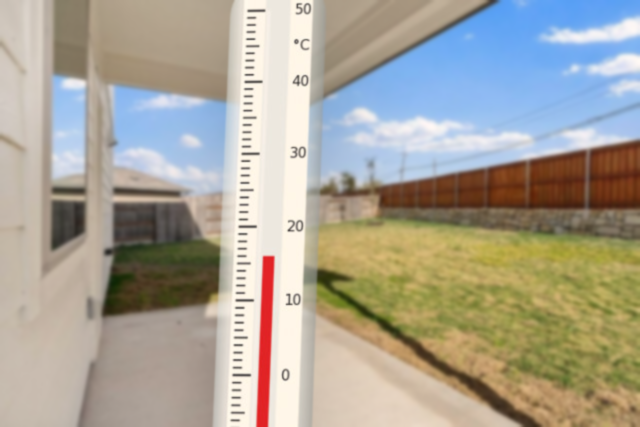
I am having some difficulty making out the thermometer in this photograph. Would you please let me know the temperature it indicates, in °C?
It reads 16 °C
